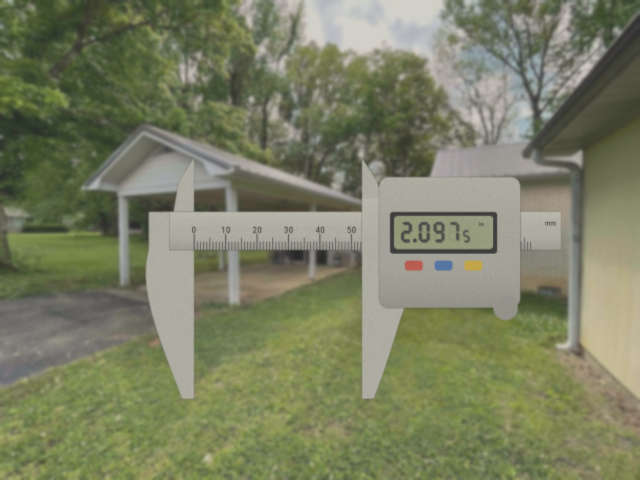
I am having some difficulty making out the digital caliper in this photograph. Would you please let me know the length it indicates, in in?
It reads 2.0975 in
